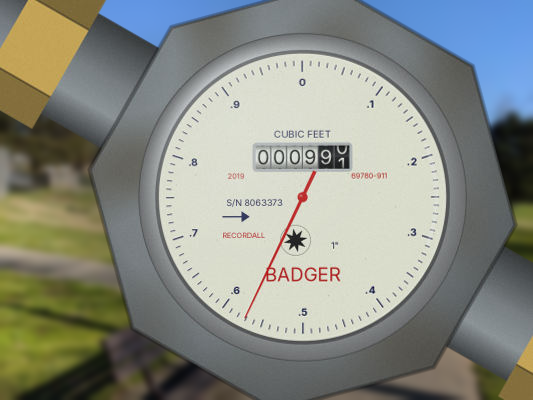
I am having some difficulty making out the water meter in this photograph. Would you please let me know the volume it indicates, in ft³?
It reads 990.57 ft³
